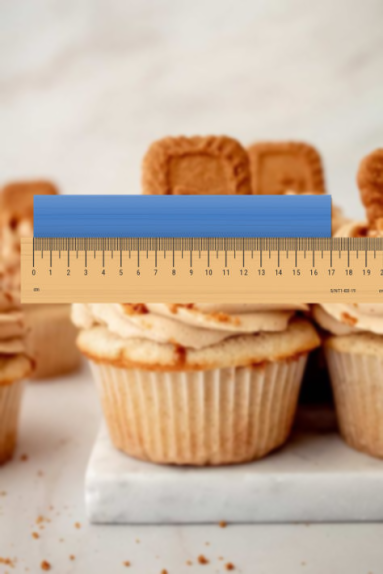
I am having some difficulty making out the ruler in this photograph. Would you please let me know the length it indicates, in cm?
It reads 17 cm
